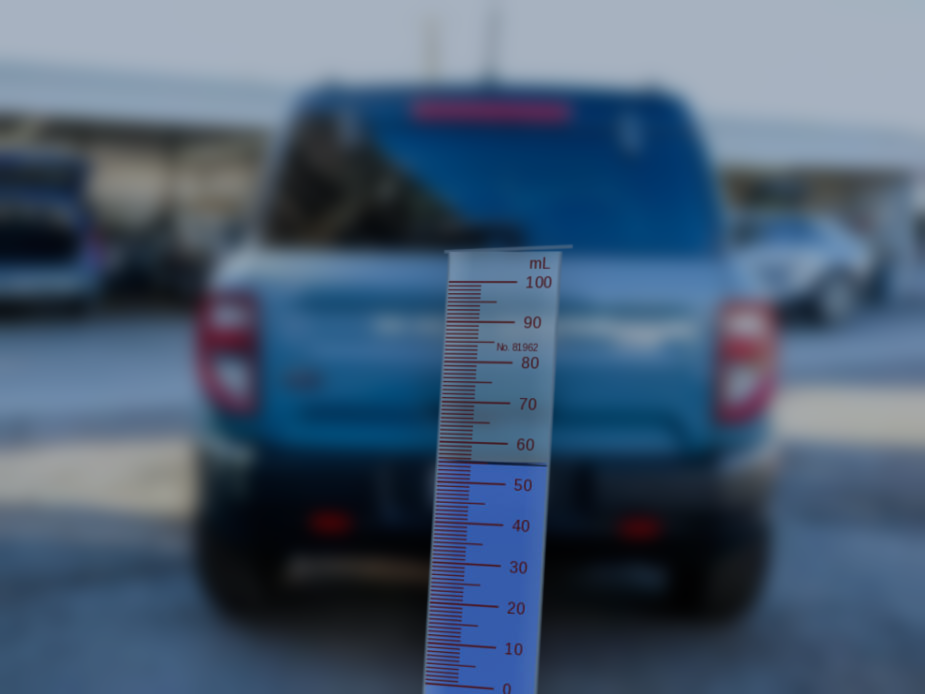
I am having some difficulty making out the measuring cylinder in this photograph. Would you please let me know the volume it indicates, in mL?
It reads 55 mL
